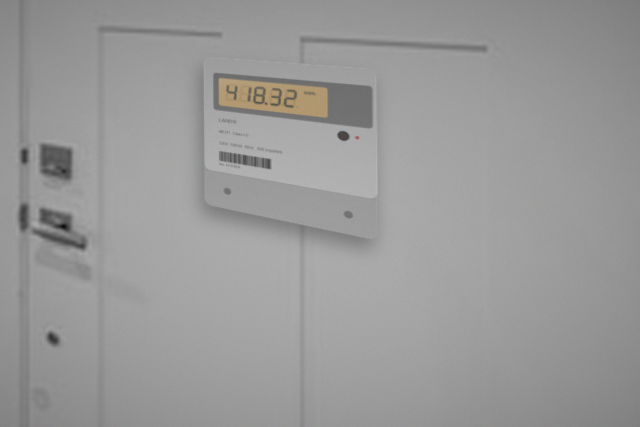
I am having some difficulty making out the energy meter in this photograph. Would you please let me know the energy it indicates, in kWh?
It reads 418.32 kWh
